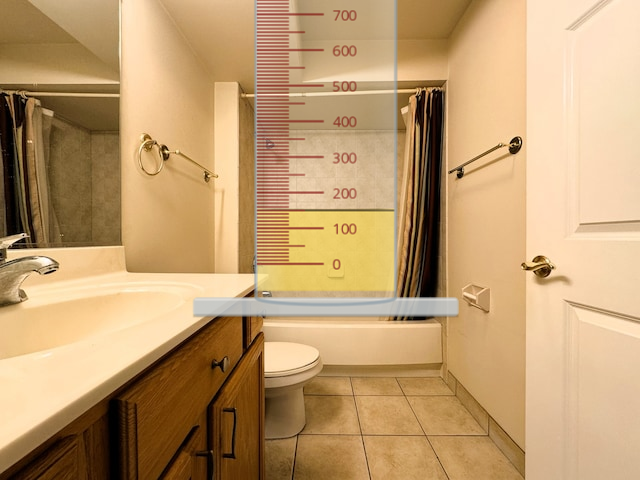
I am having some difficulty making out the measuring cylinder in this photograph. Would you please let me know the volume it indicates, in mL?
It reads 150 mL
